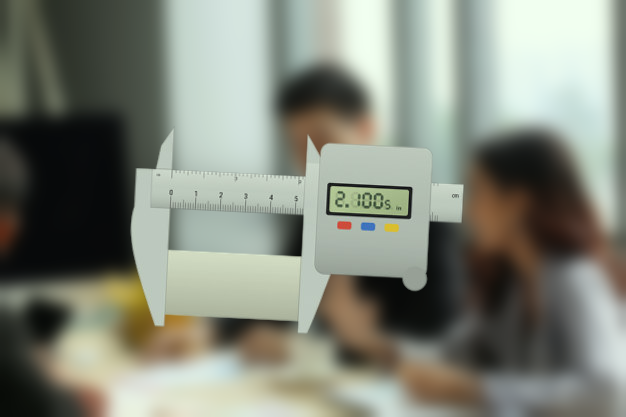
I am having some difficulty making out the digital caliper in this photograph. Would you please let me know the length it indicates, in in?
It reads 2.1005 in
